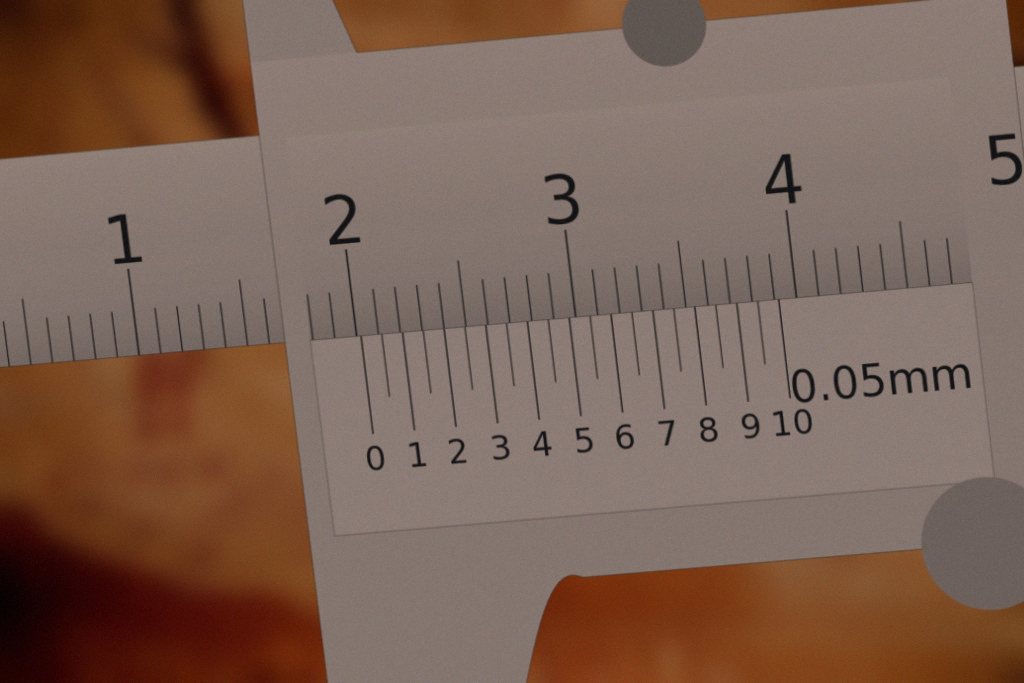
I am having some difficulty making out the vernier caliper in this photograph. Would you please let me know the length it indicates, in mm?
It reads 20.2 mm
